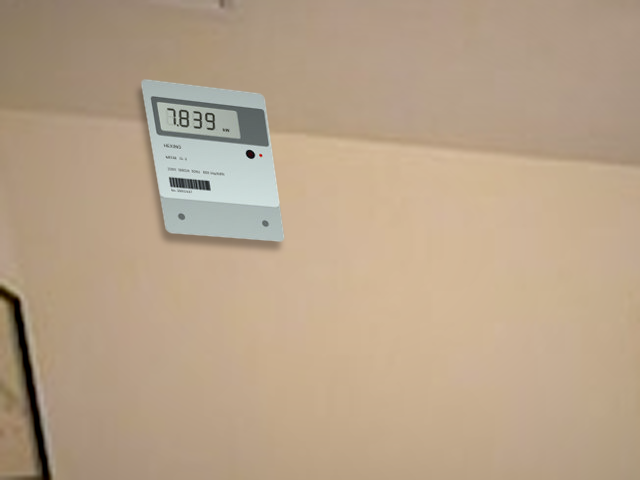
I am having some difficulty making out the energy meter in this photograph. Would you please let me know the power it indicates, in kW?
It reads 7.839 kW
